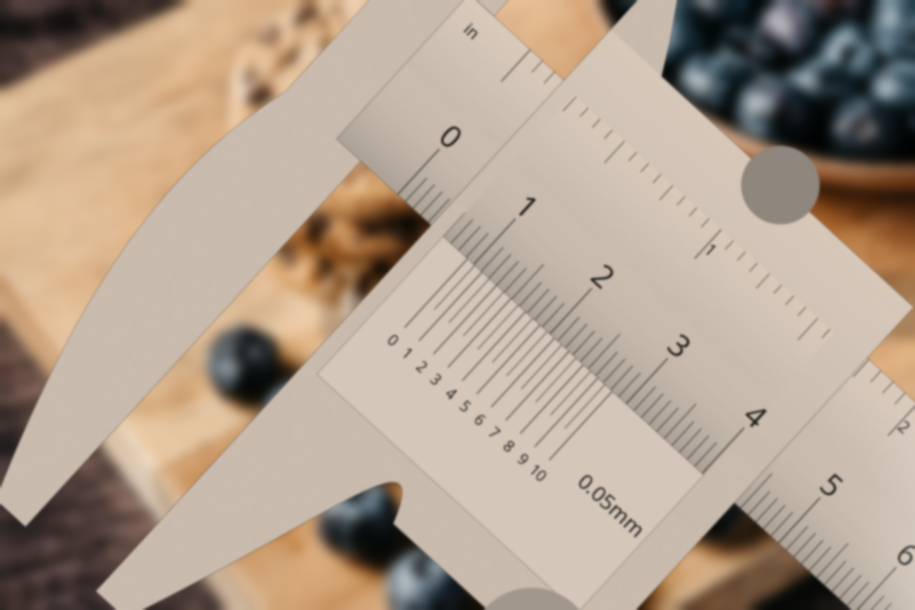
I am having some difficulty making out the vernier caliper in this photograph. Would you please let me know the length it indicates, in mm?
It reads 9.2 mm
